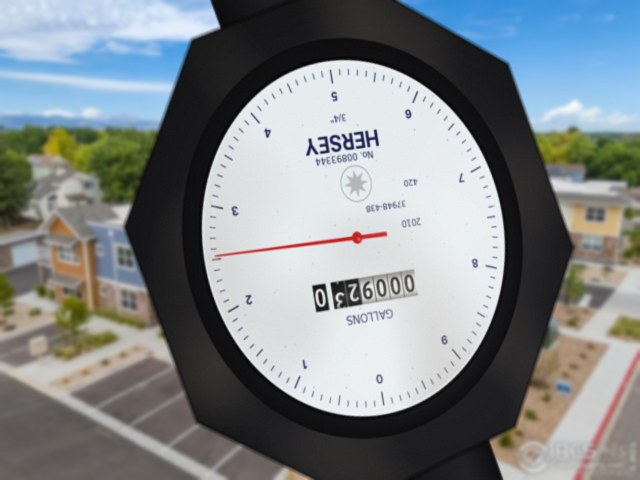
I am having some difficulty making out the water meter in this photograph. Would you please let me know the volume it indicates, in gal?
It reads 9232.5 gal
